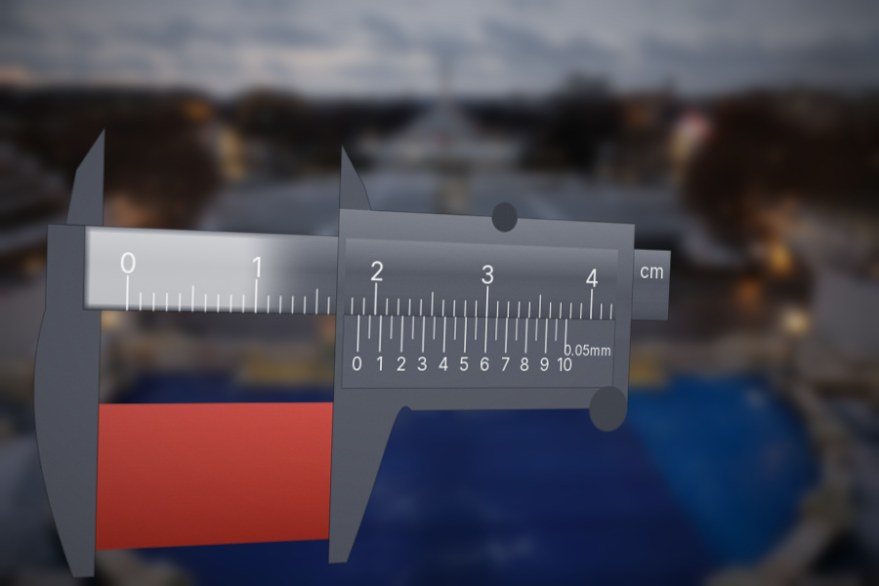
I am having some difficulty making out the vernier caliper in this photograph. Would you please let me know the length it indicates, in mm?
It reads 18.6 mm
